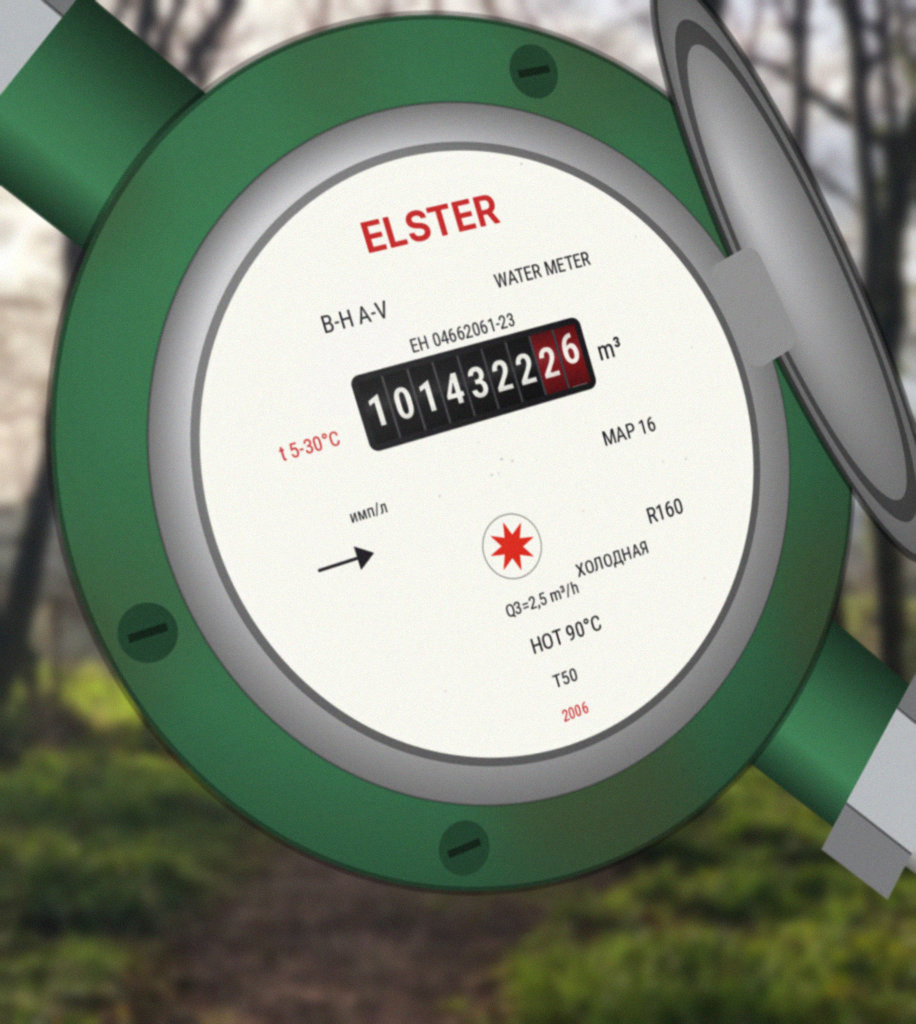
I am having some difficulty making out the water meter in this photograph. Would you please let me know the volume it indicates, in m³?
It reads 1014322.26 m³
